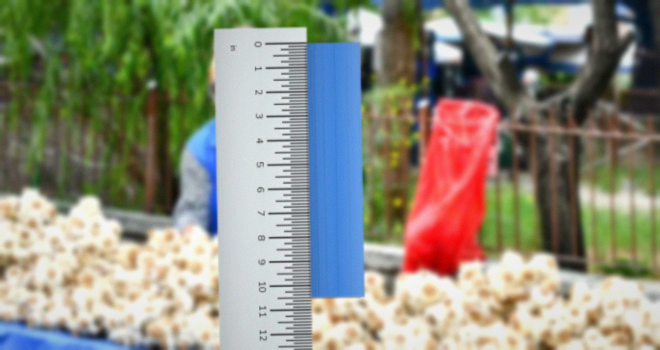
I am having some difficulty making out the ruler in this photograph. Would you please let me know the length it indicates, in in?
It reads 10.5 in
